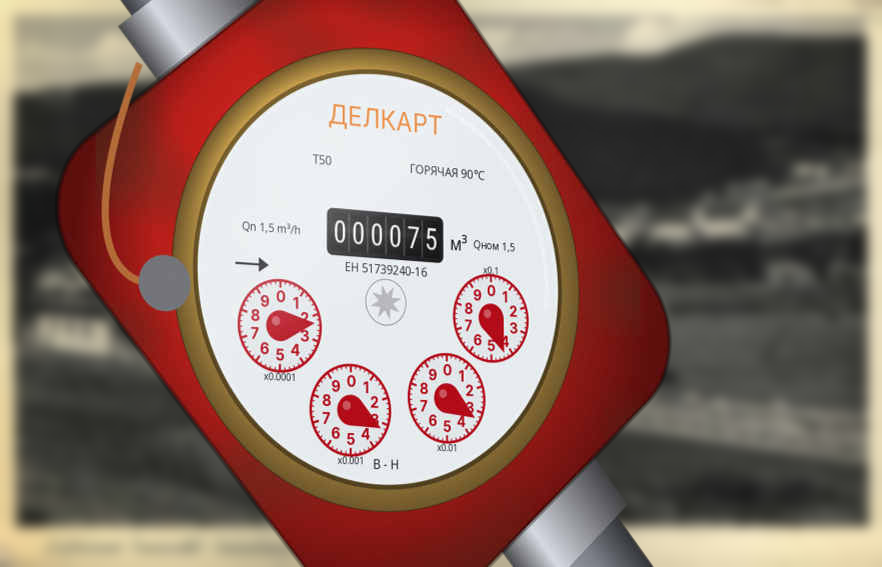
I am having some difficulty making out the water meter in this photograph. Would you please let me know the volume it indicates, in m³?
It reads 75.4332 m³
